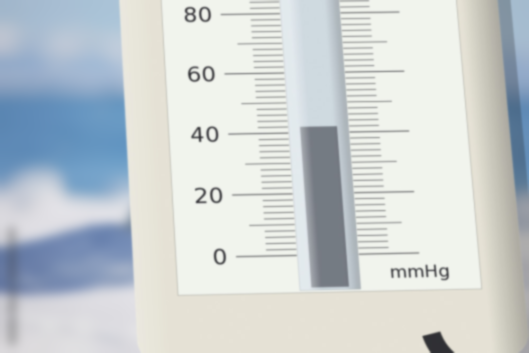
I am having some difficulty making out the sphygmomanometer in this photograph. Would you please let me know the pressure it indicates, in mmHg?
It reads 42 mmHg
